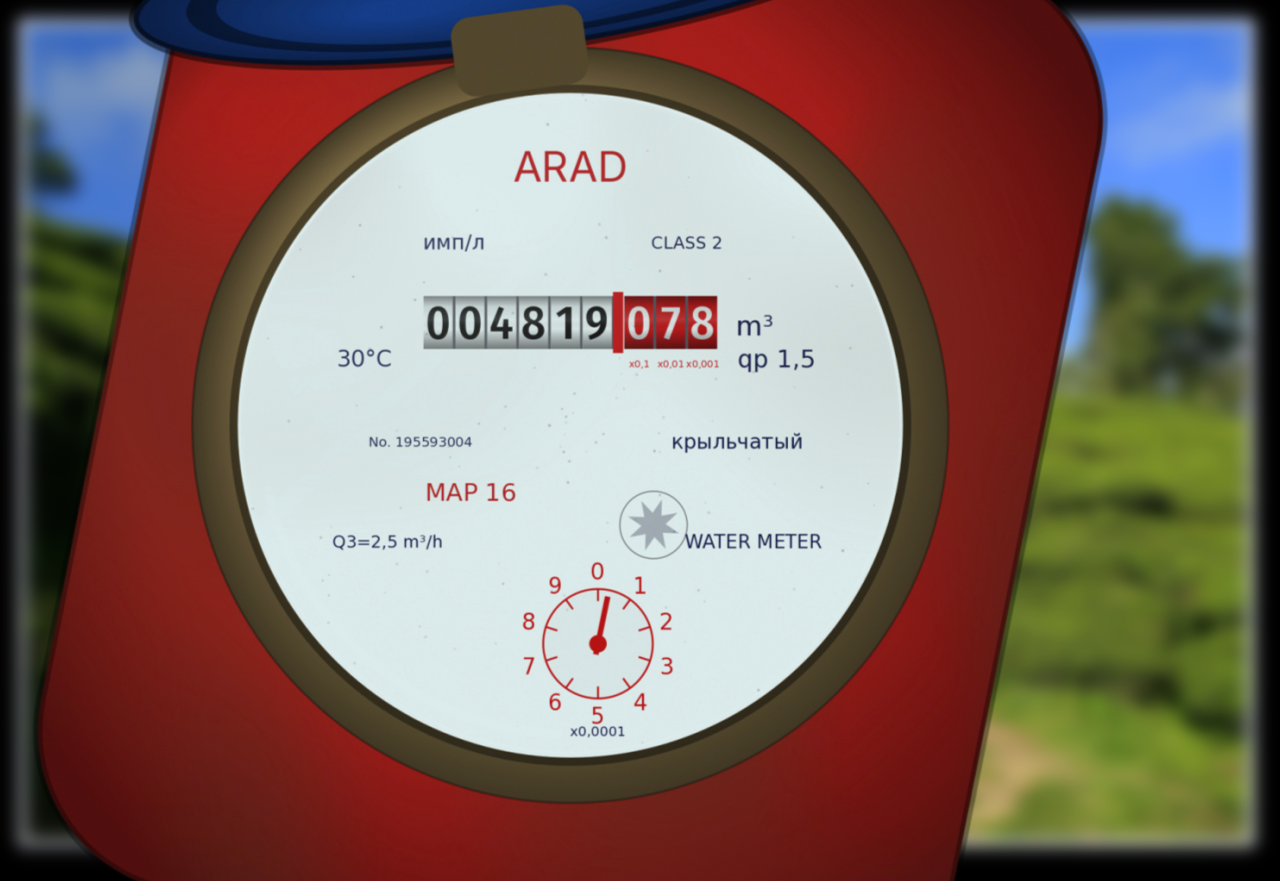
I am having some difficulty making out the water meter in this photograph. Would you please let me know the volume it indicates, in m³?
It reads 4819.0780 m³
